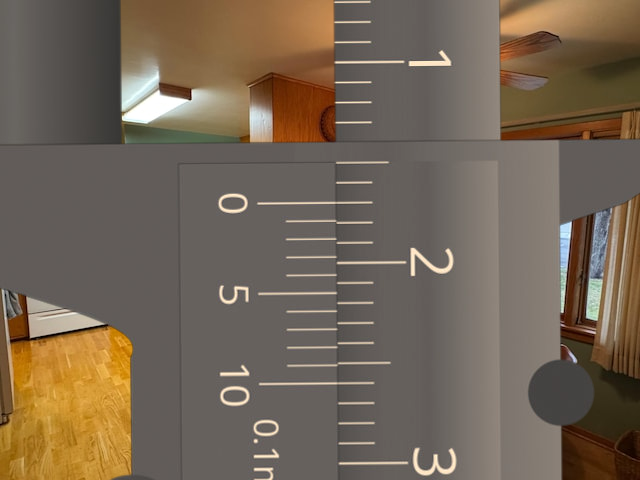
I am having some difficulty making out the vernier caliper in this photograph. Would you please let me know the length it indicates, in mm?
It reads 17.0 mm
